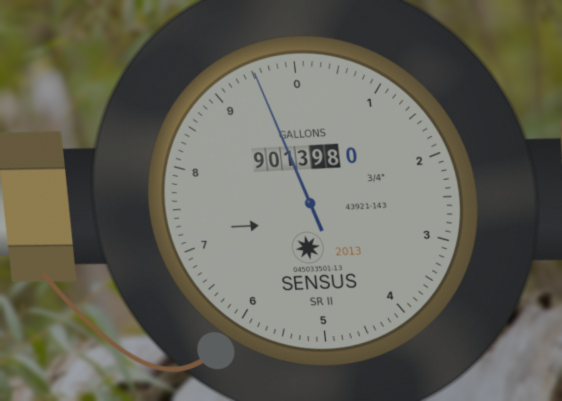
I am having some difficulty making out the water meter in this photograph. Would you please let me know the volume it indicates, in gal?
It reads 9013979.5 gal
